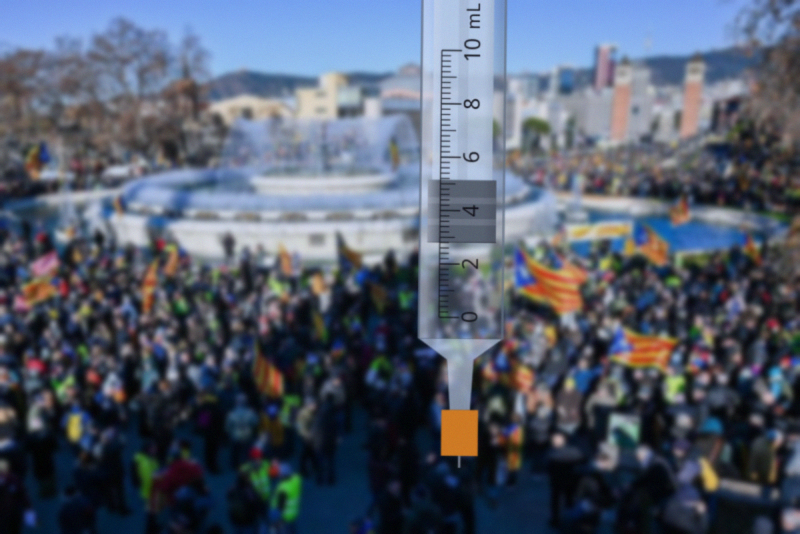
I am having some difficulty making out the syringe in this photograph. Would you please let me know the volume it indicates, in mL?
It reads 2.8 mL
